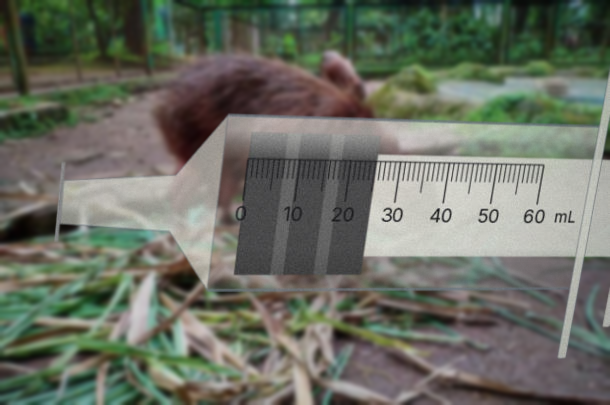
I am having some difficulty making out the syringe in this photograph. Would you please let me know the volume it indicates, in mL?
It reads 0 mL
